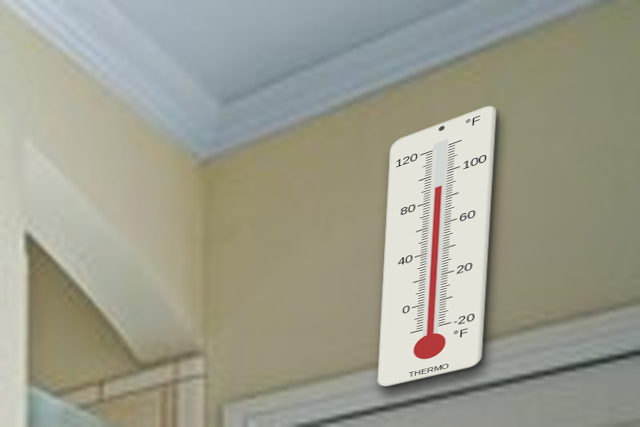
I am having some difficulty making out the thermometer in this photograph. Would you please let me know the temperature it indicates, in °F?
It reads 90 °F
